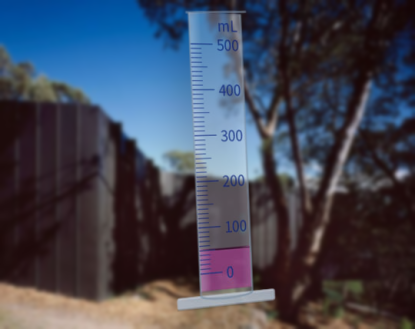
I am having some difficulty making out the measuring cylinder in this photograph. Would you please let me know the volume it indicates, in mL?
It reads 50 mL
